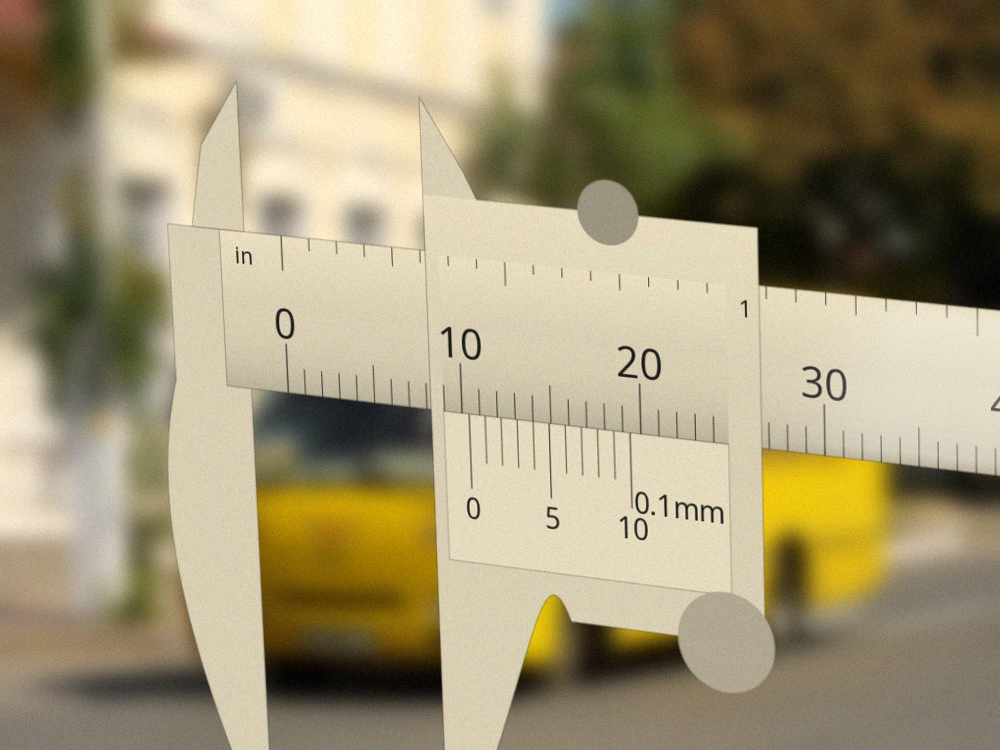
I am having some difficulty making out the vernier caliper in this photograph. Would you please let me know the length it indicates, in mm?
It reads 10.4 mm
